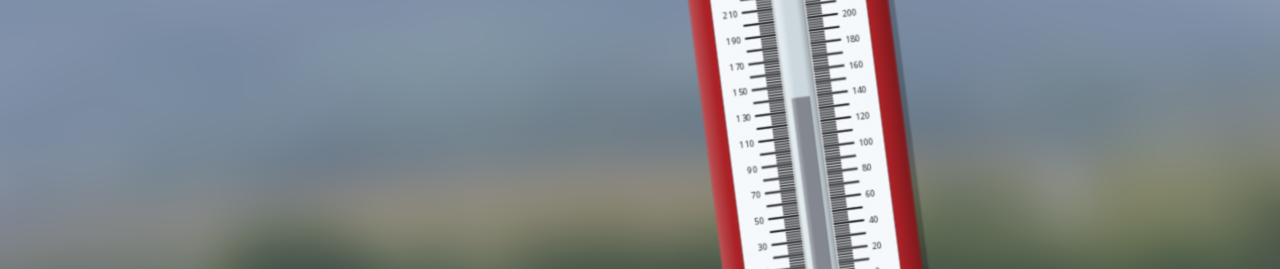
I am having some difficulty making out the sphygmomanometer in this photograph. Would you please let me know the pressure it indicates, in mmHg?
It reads 140 mmHg
